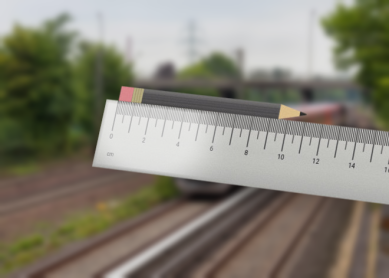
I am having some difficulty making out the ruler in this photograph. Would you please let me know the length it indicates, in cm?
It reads 11 cm
